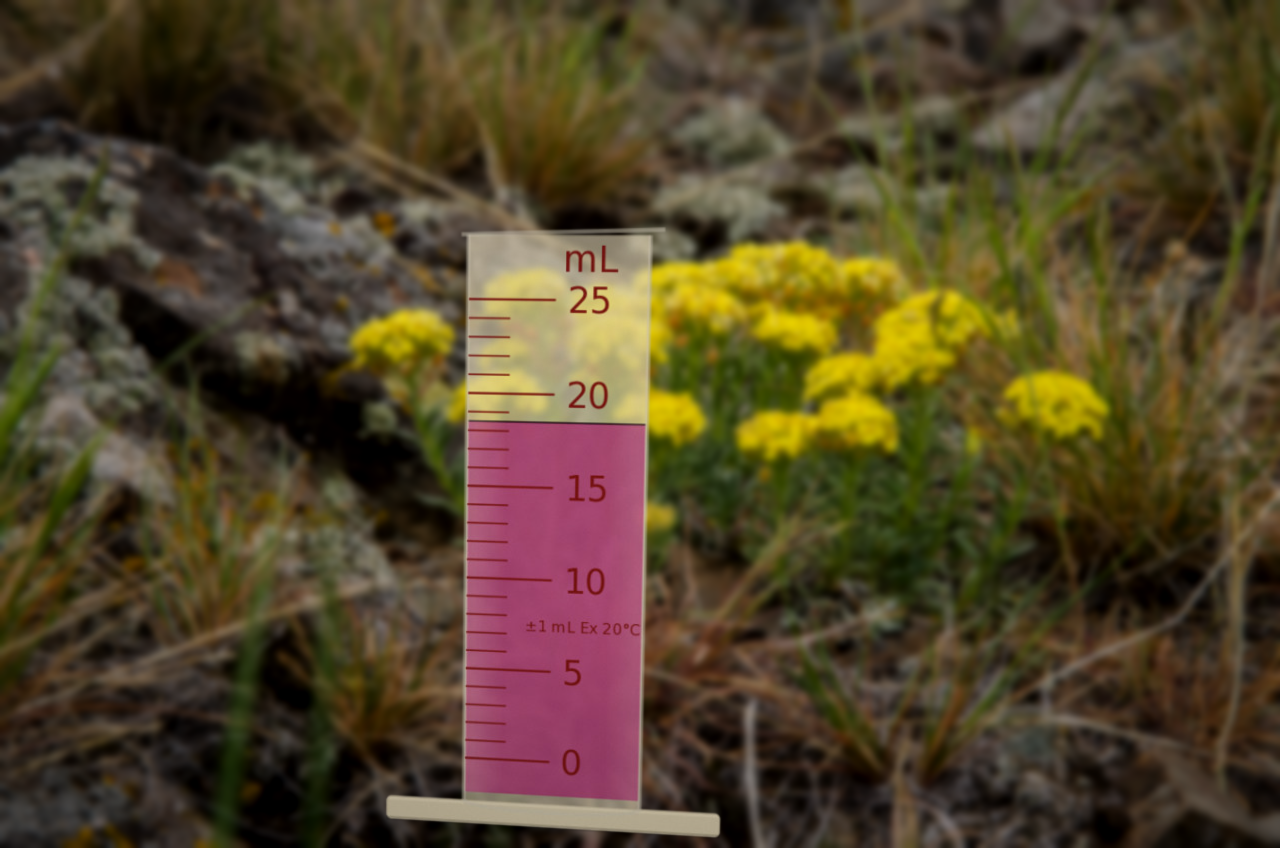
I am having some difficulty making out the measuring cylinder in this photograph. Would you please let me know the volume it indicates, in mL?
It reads 18.5 mL
